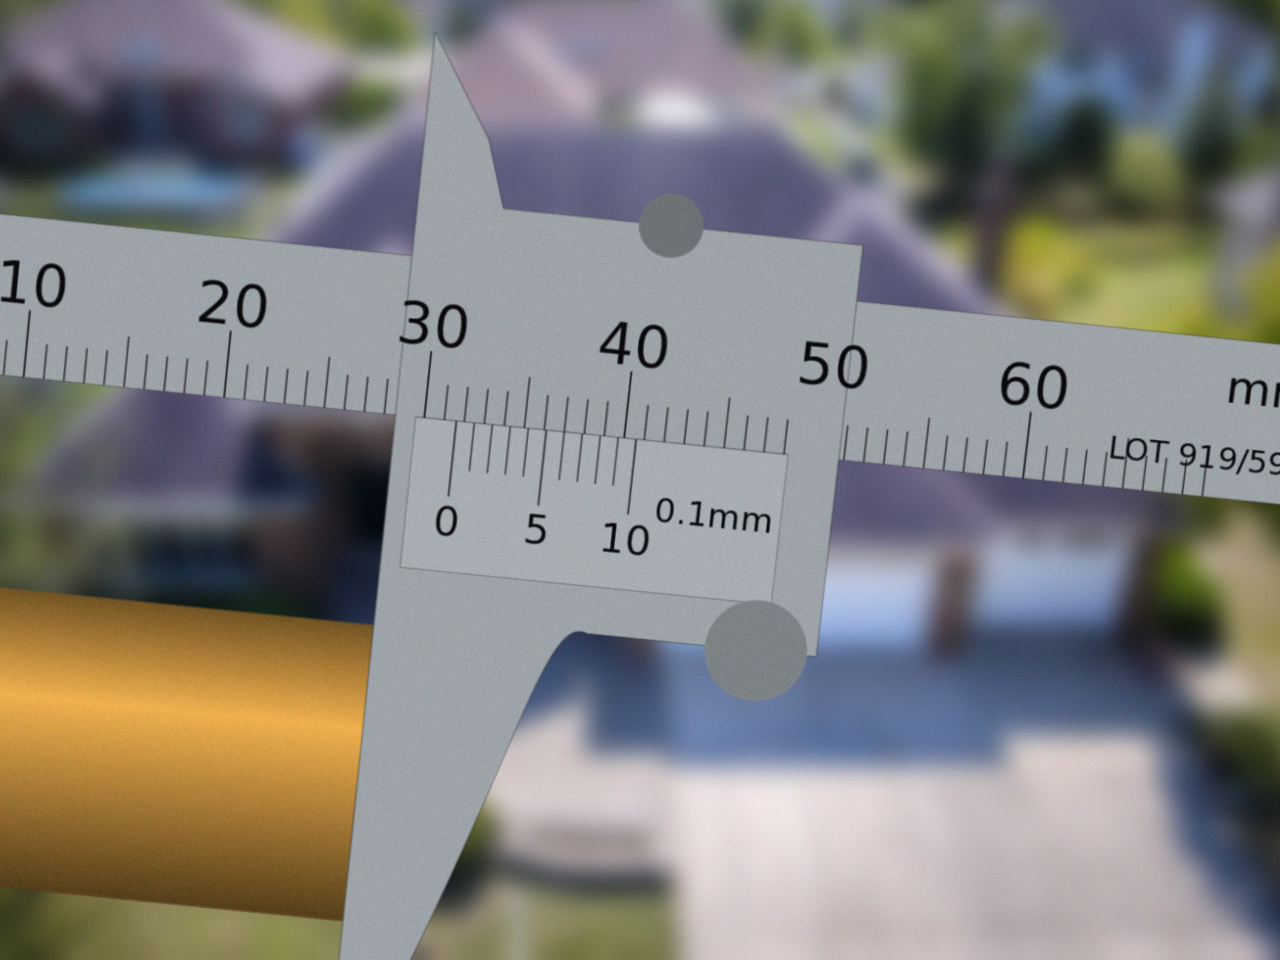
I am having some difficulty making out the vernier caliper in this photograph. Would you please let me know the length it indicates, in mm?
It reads 31.6 mm
